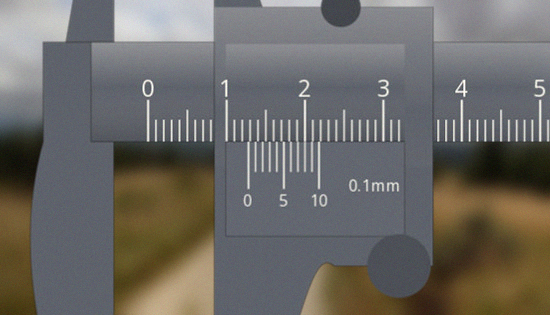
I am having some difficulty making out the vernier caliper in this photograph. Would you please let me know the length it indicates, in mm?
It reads 12.8 mm
